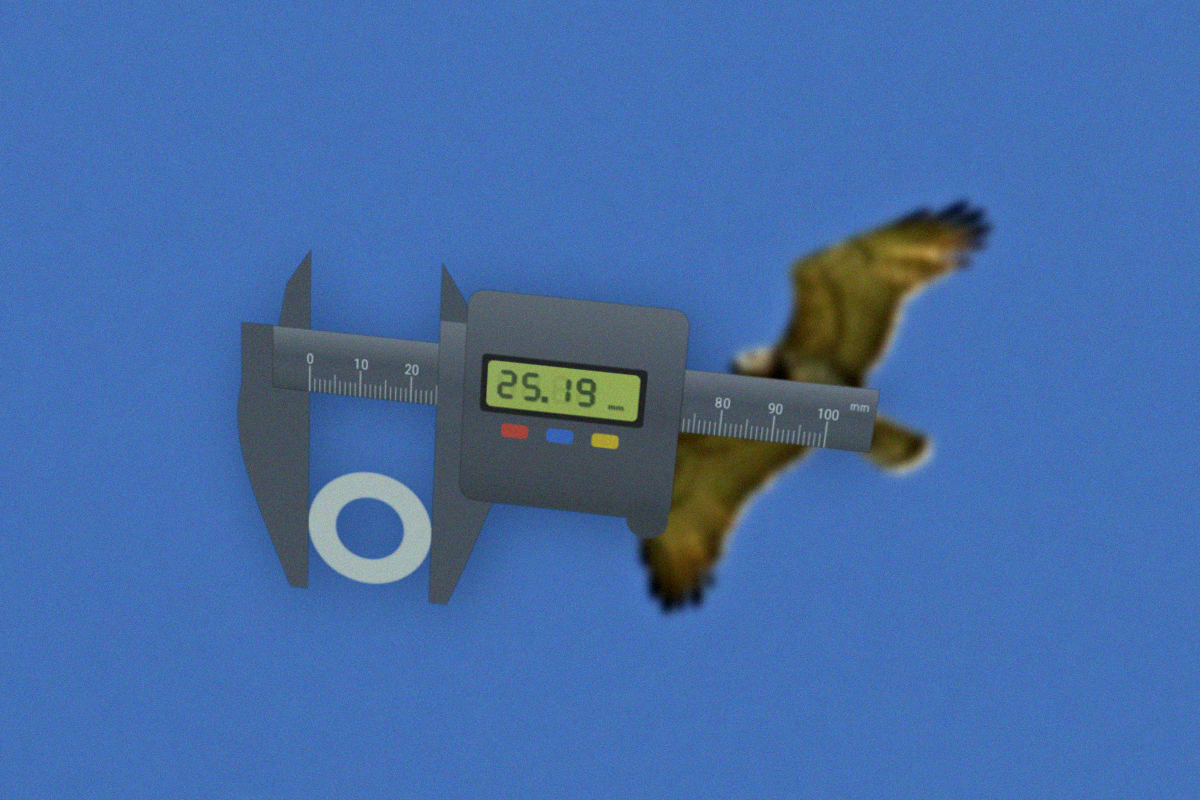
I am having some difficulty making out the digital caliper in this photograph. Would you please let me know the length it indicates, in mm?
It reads 25.19 mm
